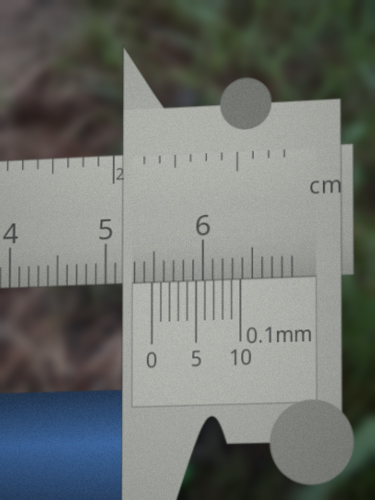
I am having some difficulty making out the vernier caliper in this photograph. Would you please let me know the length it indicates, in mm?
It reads 54.8 mm
